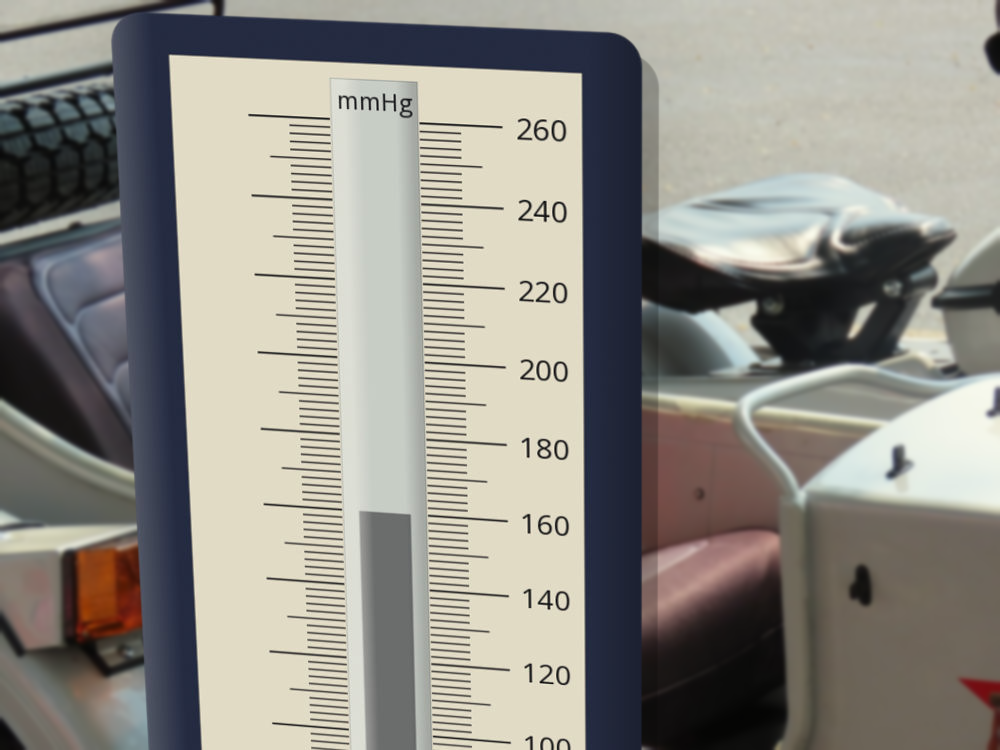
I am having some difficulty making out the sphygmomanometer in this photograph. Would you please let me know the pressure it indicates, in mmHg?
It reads 160 mmHg
